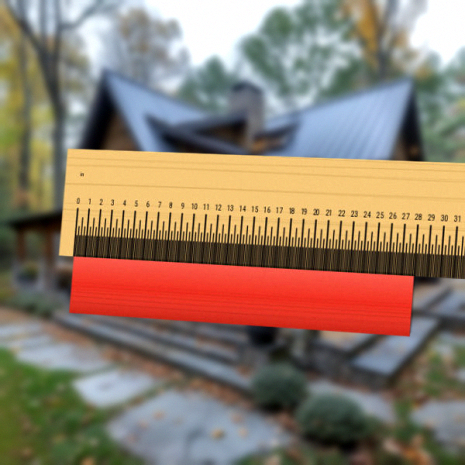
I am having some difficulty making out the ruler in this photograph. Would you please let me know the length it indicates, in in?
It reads 28 in
